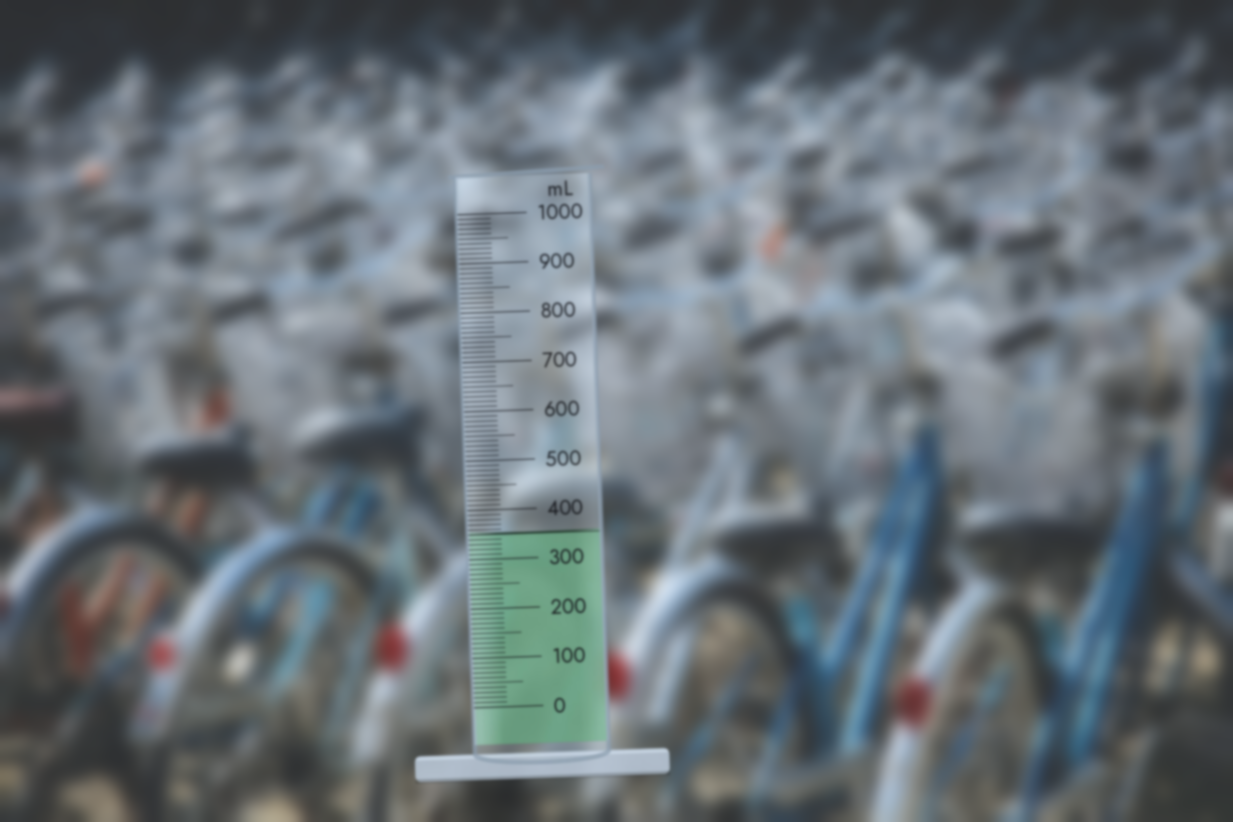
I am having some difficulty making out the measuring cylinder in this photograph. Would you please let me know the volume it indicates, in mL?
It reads 350 mL
